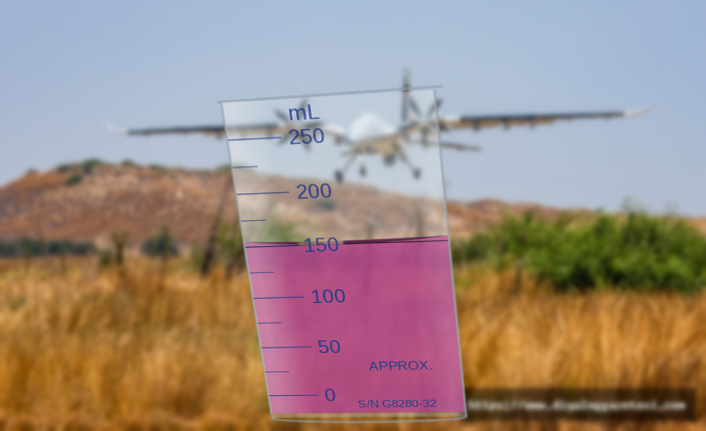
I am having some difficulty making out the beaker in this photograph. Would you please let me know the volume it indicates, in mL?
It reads 150 mL
